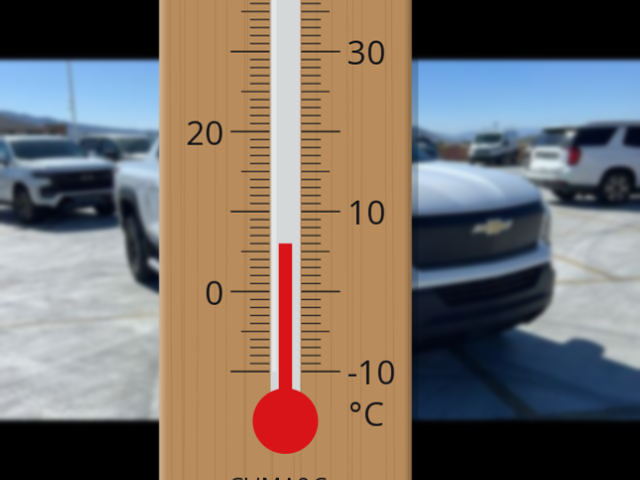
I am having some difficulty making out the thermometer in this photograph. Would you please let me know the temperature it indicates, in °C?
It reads 6 °C
